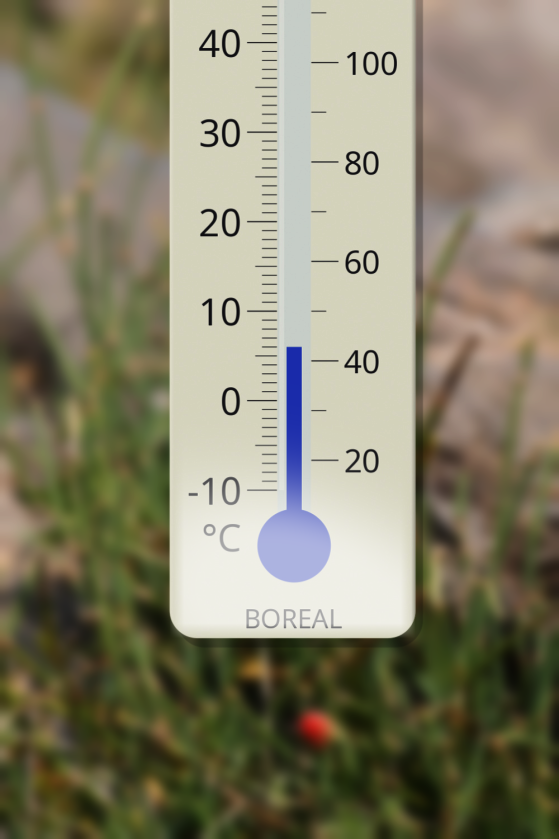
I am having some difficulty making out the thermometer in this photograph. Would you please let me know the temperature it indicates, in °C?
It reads 6 °C
